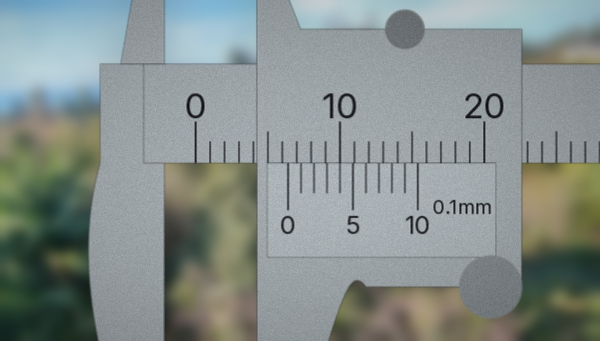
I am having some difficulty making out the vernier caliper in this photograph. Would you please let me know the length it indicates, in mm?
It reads 6.4 mm
